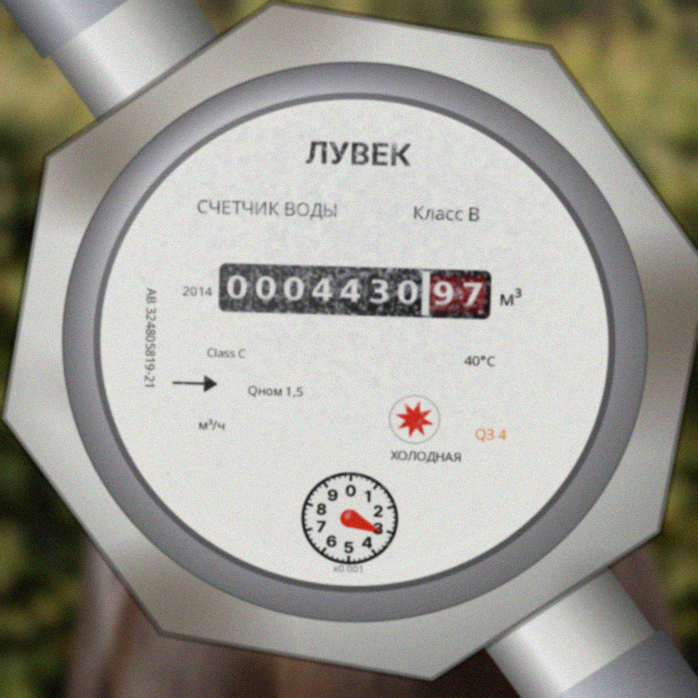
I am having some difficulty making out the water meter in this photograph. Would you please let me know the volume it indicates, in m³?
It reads 4430.973 m³
